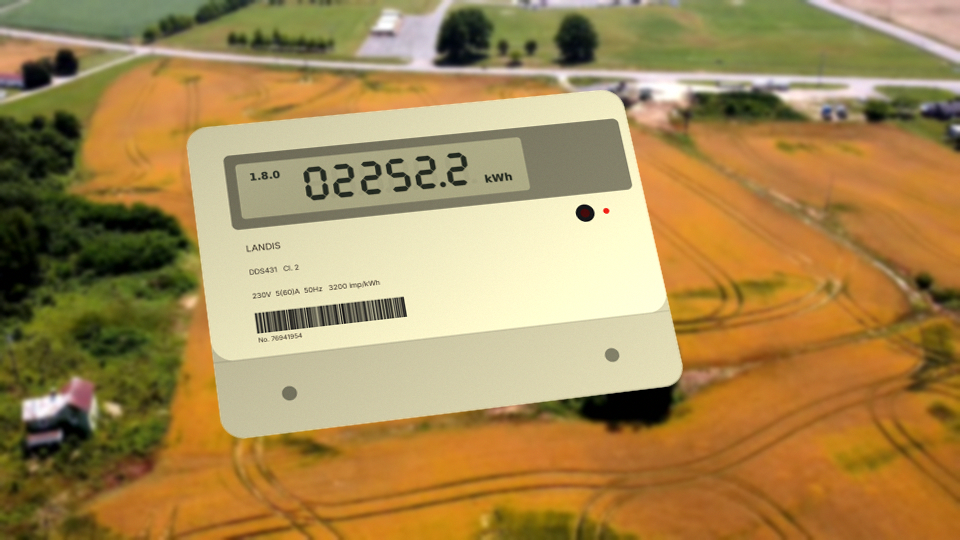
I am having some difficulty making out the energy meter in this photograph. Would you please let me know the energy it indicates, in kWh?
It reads 2252.2 kWh
